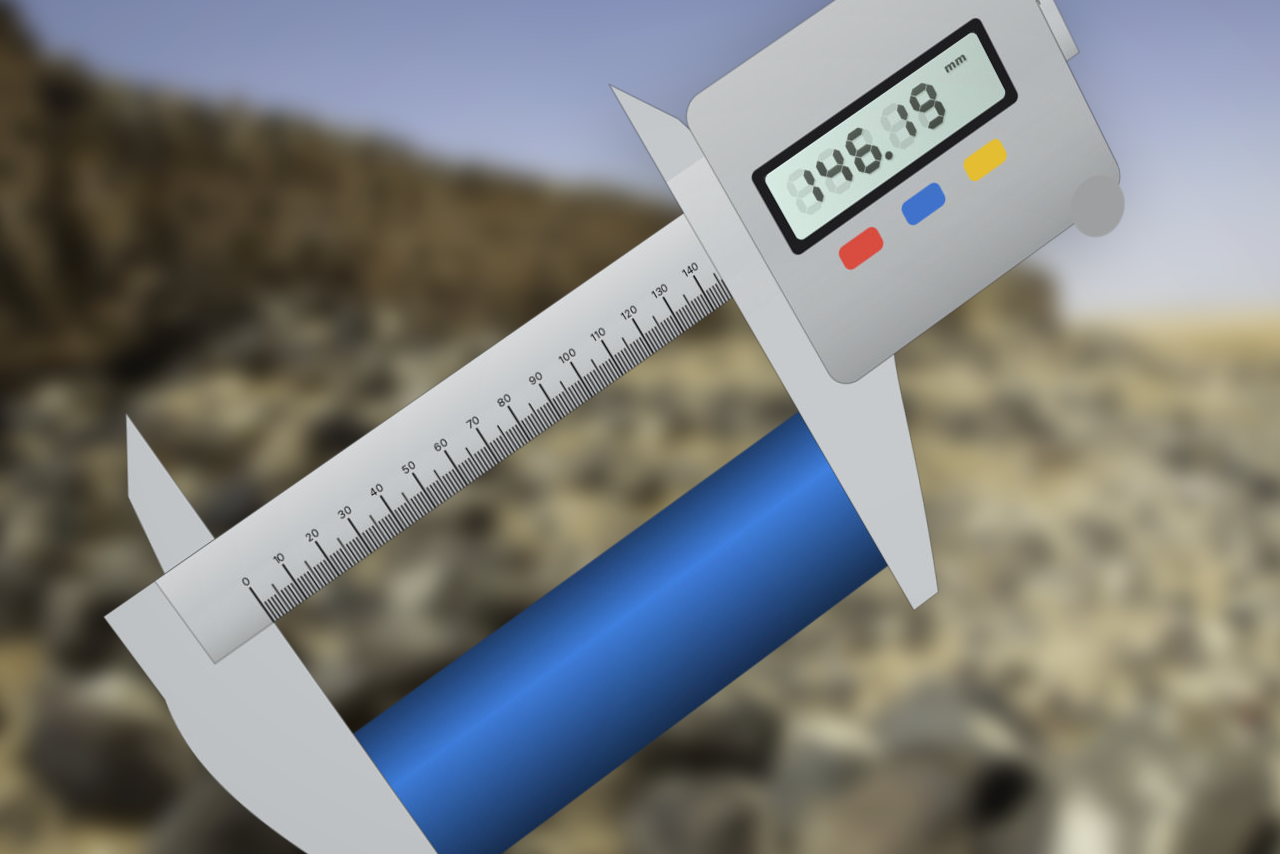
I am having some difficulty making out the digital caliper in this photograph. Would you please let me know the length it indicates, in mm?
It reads 146.19 mm
